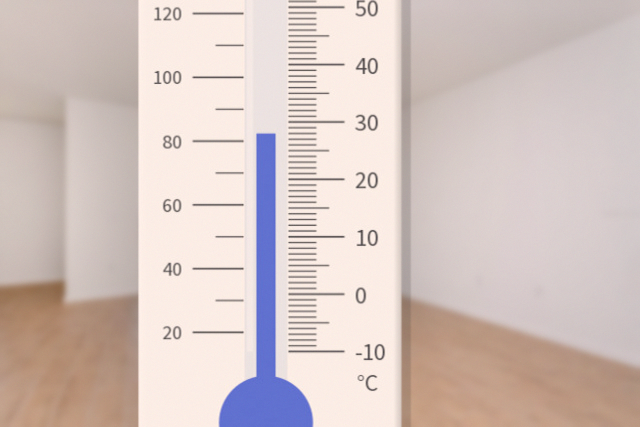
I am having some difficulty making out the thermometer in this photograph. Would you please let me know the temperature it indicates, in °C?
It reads 28 °C
